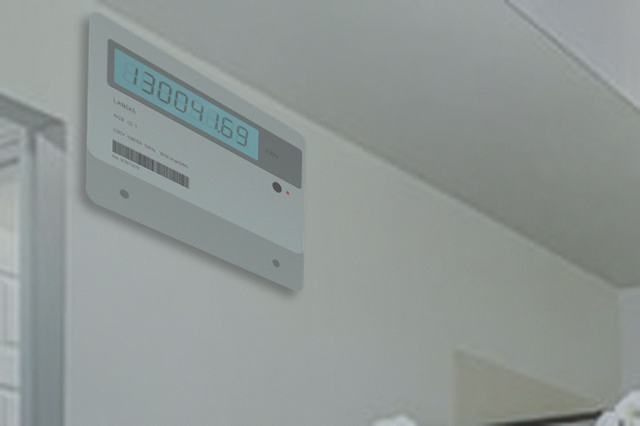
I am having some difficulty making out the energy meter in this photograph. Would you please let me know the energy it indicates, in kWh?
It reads 130041.69 kWh
